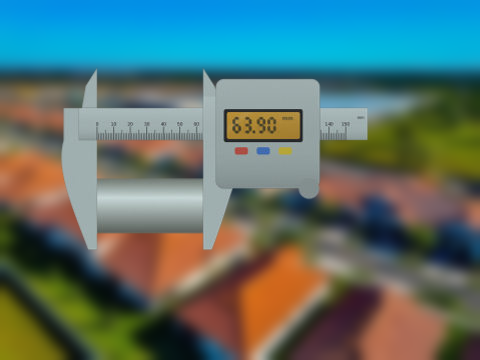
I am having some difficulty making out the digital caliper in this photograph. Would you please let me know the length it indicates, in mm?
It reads 63.90 mm
